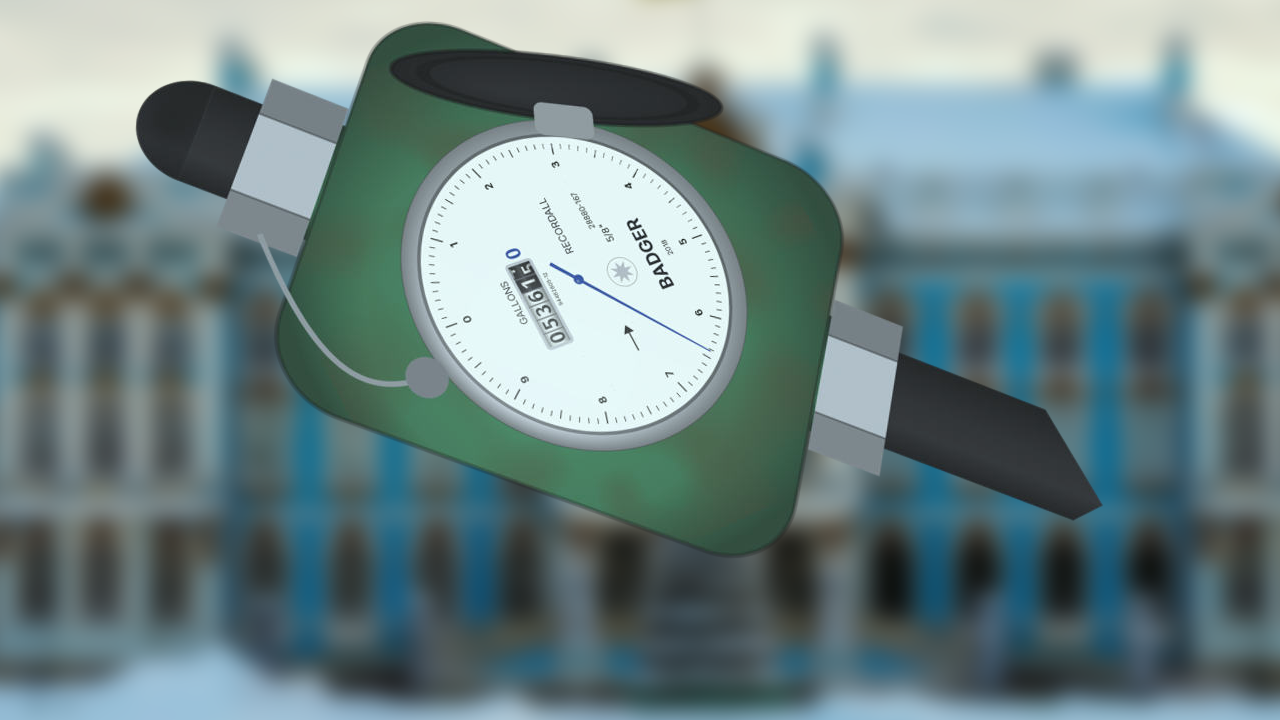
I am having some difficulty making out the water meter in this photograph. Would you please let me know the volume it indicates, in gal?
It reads 536146.4 gal
